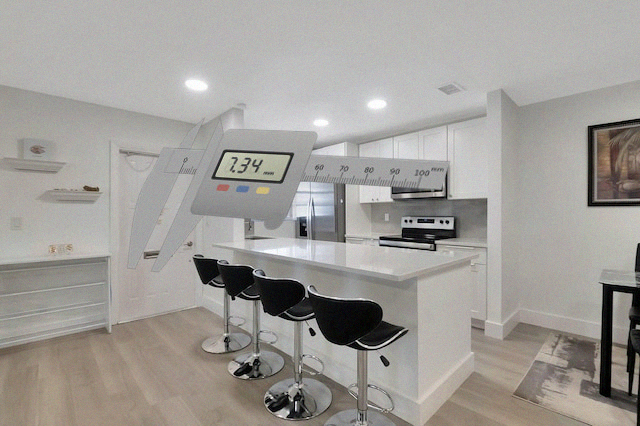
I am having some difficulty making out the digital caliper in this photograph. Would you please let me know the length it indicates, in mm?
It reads 7.34 mm
